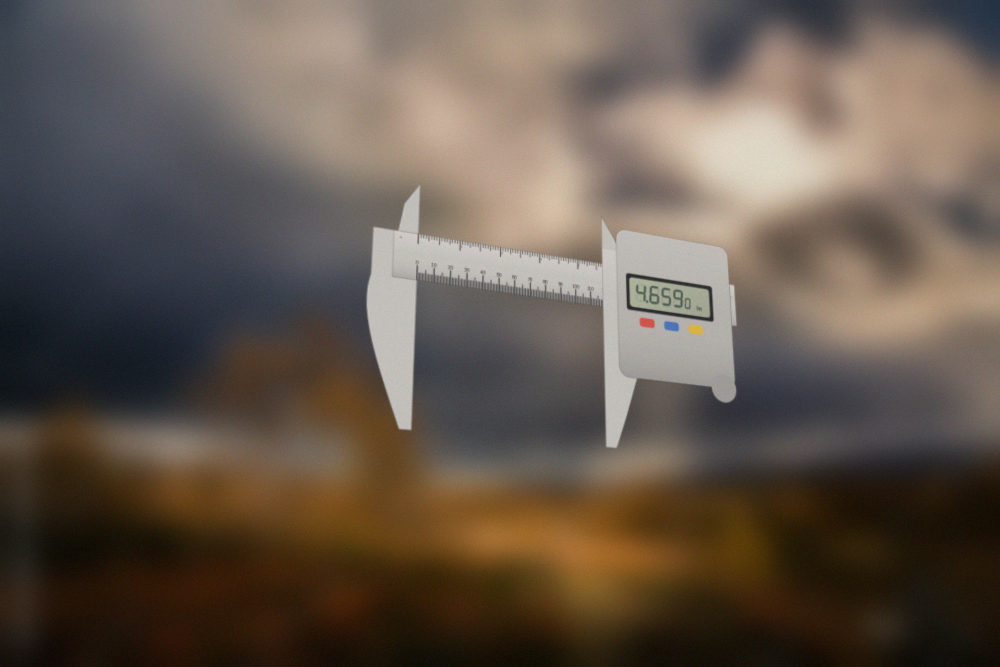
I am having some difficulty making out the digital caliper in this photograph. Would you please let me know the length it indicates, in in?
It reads 4.6590 in
